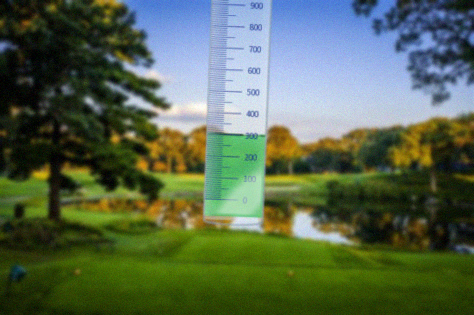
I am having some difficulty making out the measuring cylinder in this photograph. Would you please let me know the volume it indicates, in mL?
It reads 300 mL
